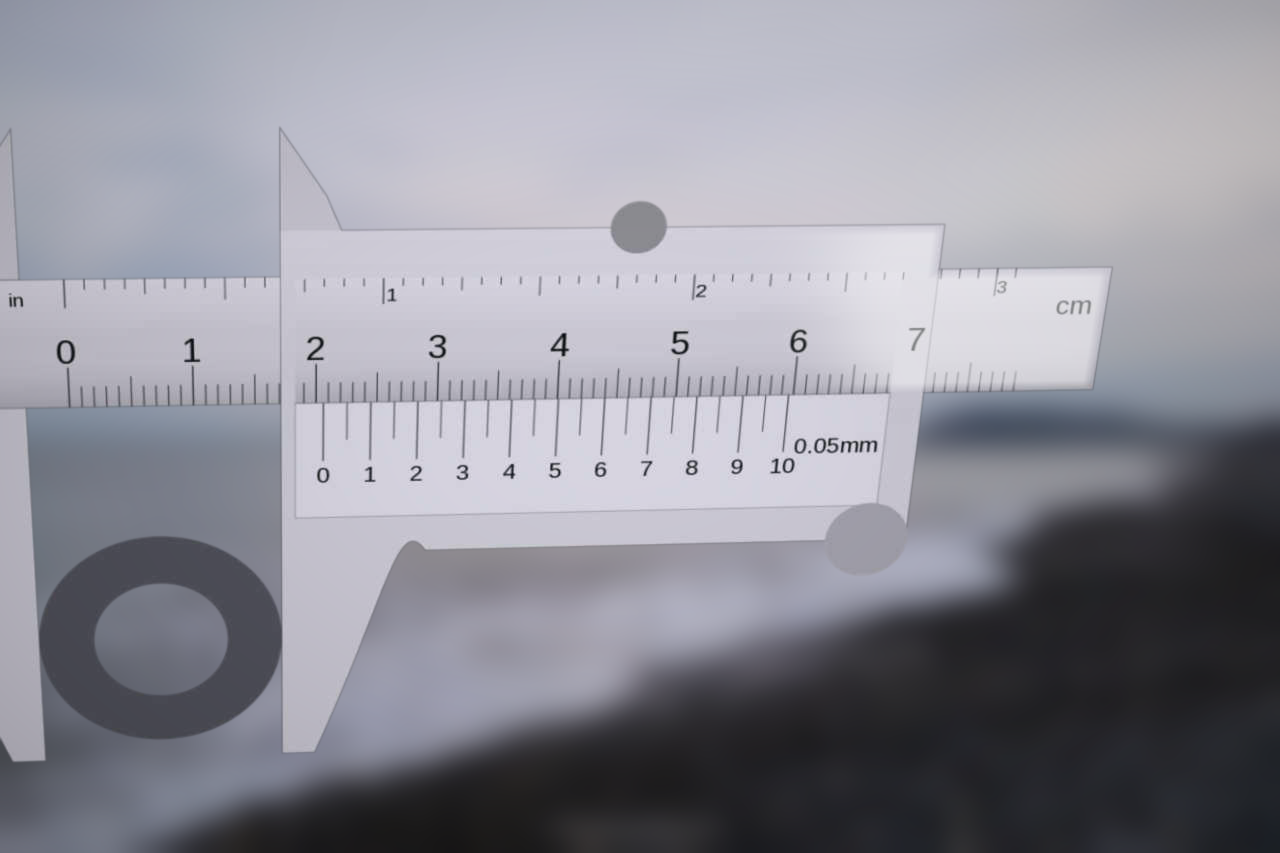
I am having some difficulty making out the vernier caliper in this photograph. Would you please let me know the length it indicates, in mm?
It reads 20.6 mm
